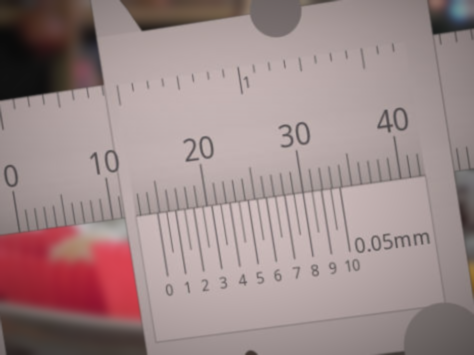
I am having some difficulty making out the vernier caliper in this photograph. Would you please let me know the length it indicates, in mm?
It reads 14.8 mm
